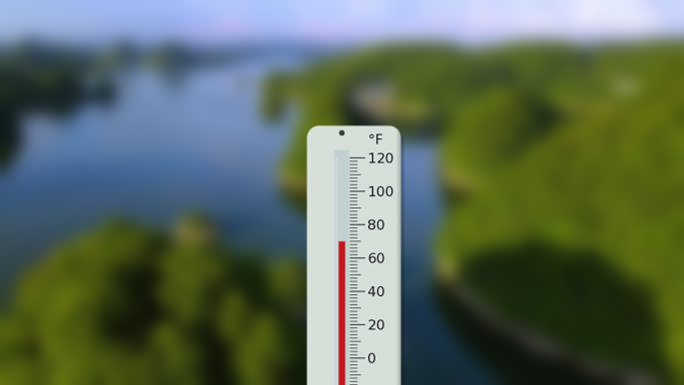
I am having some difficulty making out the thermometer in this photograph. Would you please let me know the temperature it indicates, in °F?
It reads 70 °F
